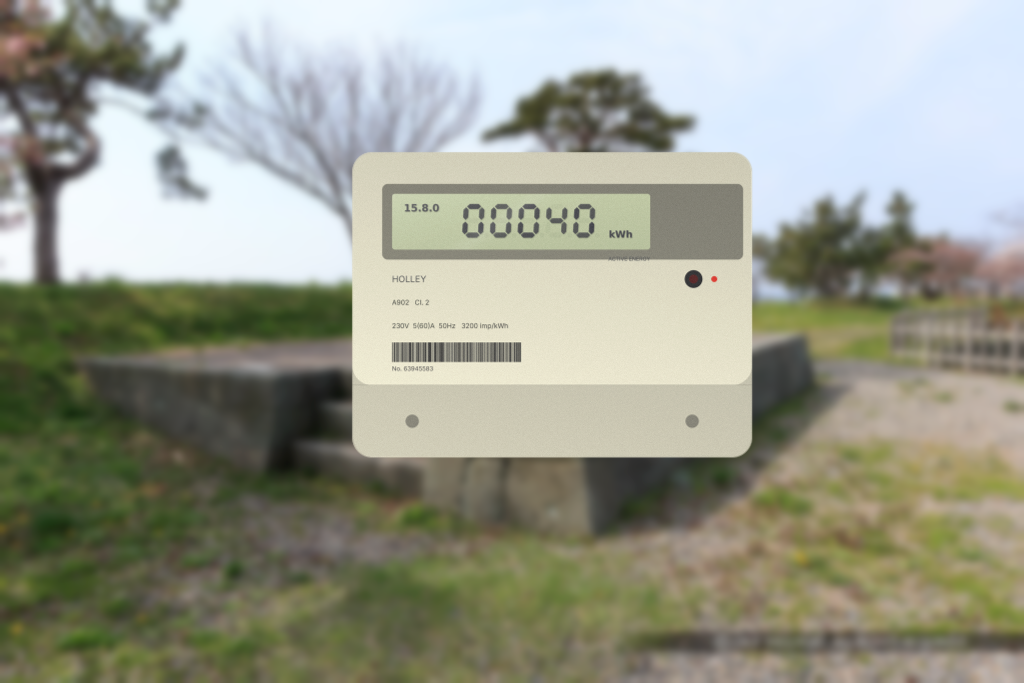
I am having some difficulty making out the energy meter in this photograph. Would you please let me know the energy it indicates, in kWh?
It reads 40 kWh
